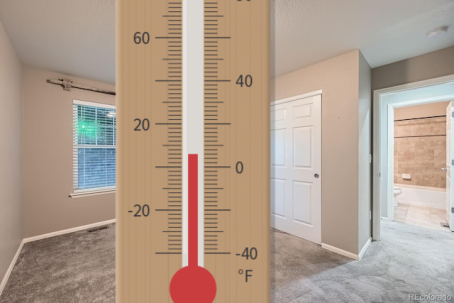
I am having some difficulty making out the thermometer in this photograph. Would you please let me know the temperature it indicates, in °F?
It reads 6 °F
